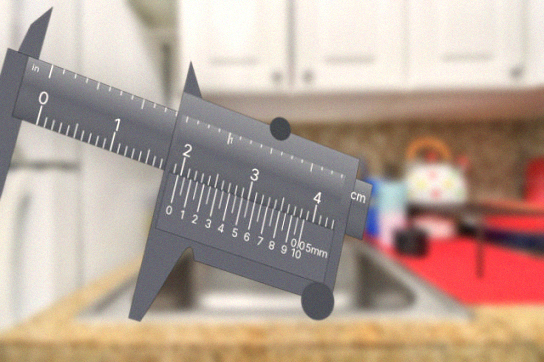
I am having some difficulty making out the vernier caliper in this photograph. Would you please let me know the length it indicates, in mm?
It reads 19.6 mm
